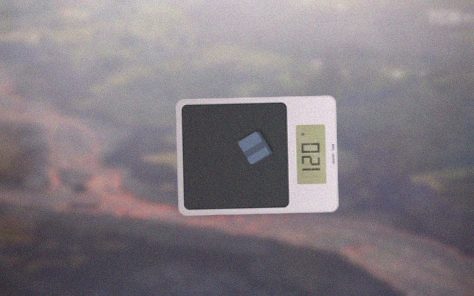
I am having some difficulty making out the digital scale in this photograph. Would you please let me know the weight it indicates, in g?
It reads 120 g
